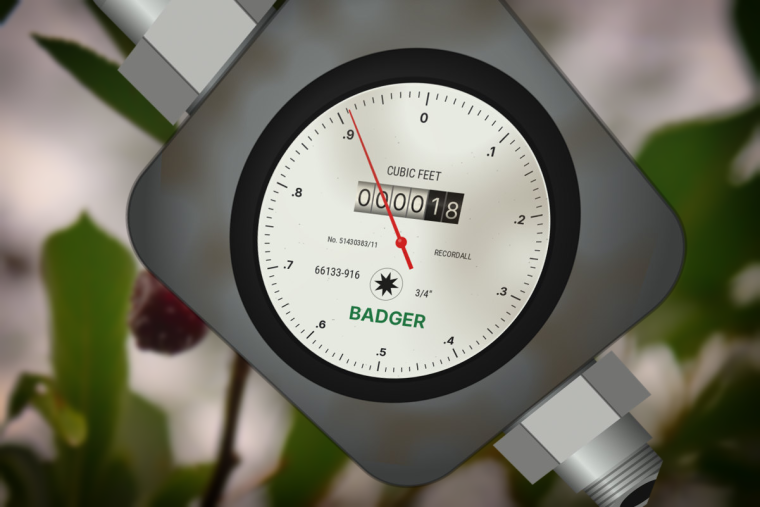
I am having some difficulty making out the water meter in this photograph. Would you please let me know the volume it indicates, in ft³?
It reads 17.91 ft³
